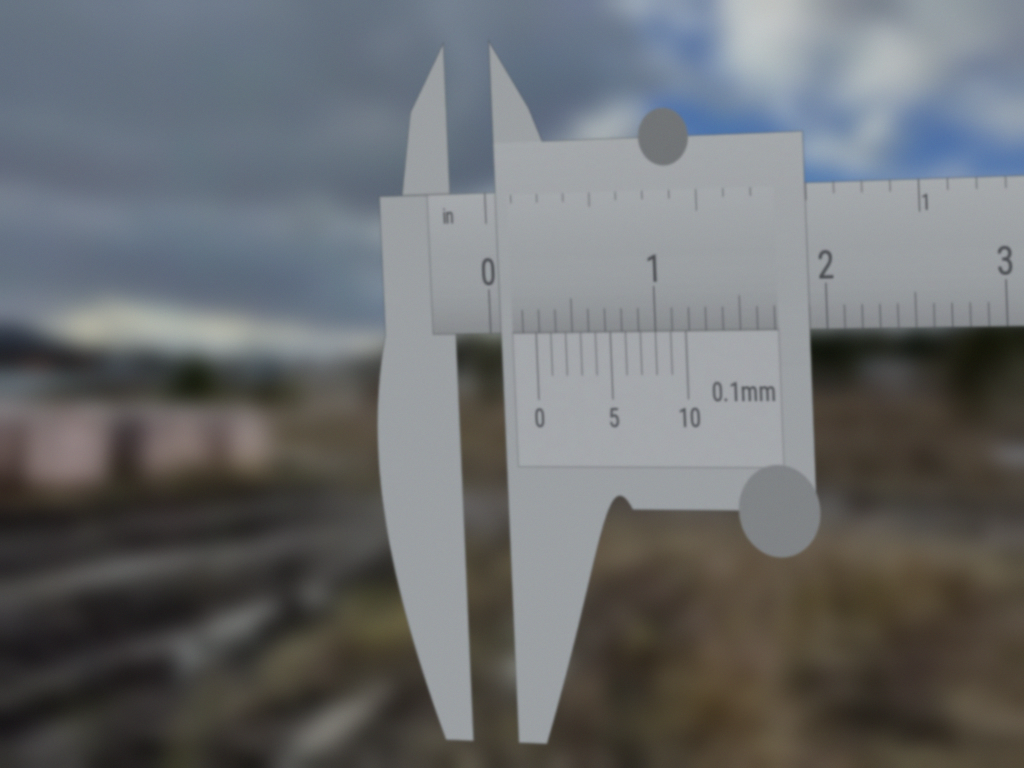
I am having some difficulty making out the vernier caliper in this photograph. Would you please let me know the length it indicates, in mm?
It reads 2.8 mm
